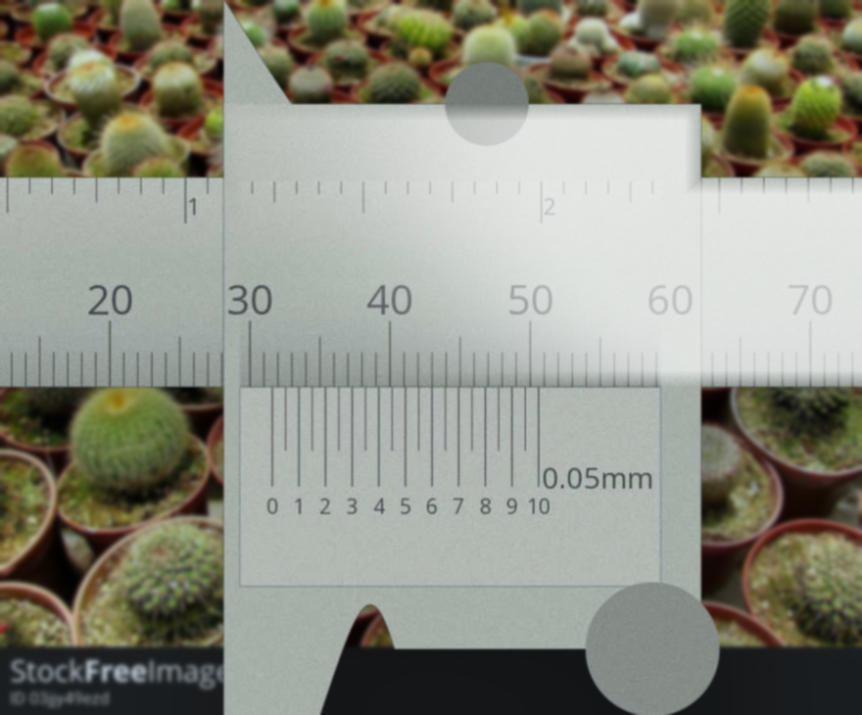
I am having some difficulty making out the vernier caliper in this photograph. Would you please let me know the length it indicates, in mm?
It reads 31.6 mm
